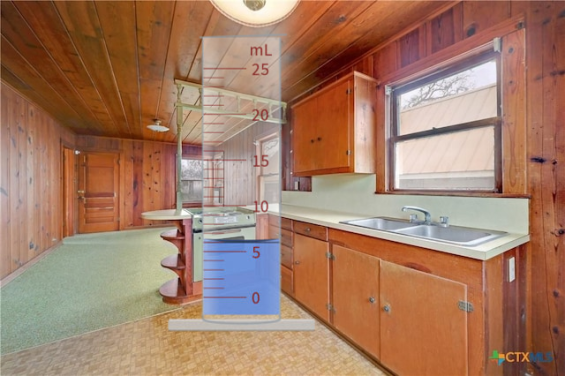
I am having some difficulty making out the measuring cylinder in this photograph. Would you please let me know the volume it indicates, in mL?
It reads 6 mL
